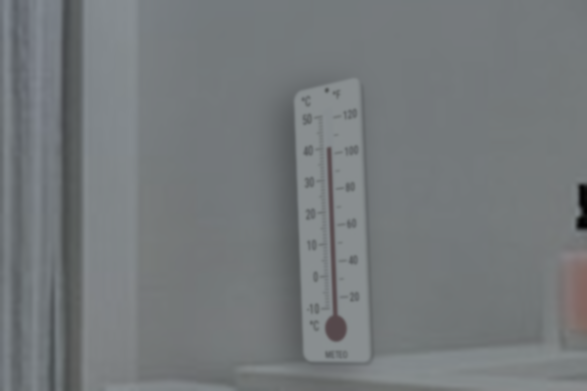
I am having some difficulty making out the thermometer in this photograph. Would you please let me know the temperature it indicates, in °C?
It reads 40 °C
